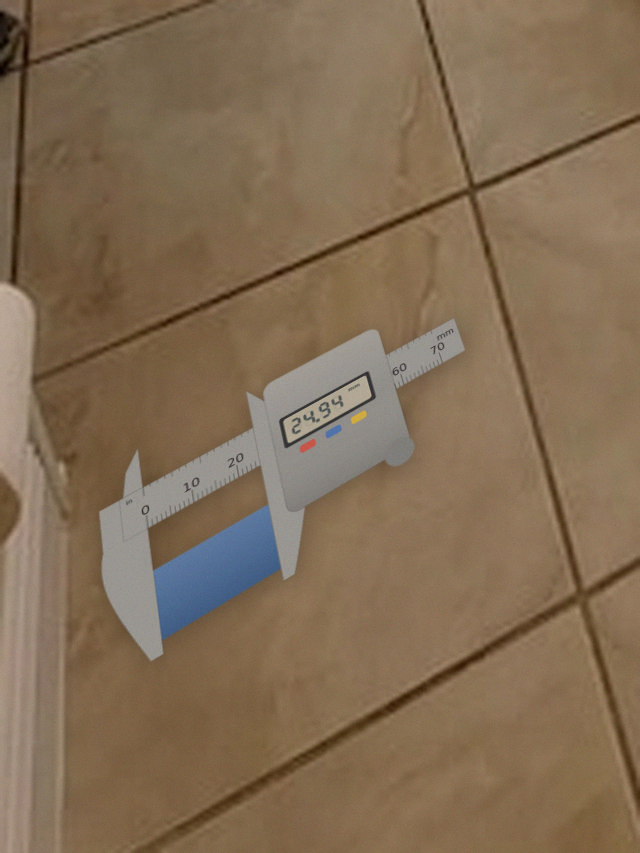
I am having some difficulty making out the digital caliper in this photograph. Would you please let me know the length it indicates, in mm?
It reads 24.94 mm
